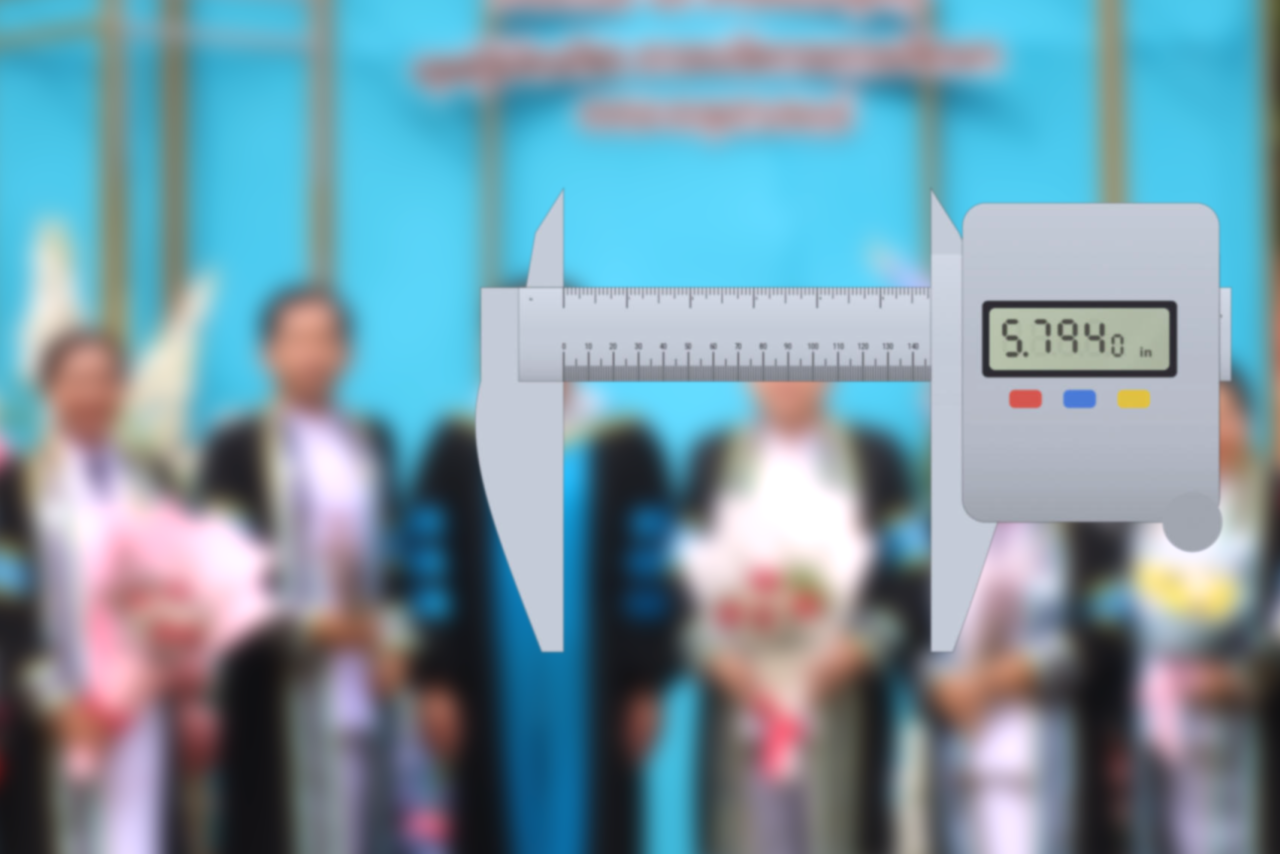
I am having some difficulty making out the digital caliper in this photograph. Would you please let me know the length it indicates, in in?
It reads 5.7940 in
